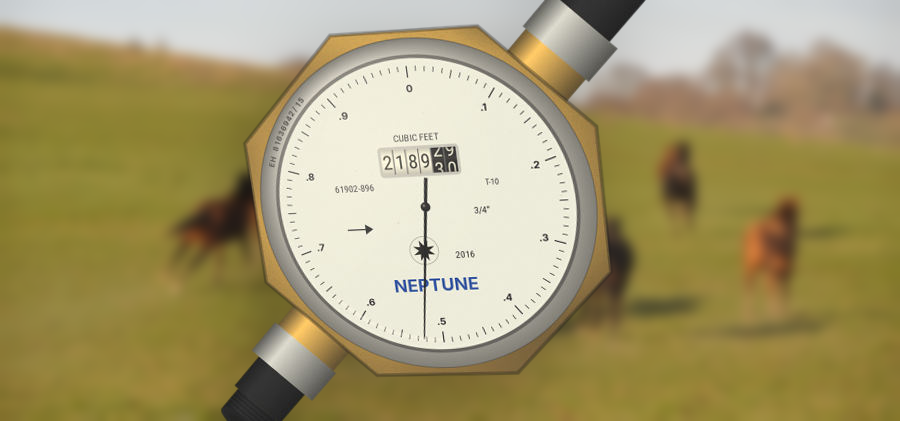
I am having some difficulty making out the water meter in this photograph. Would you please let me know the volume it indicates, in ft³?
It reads 218929.52 ft³
